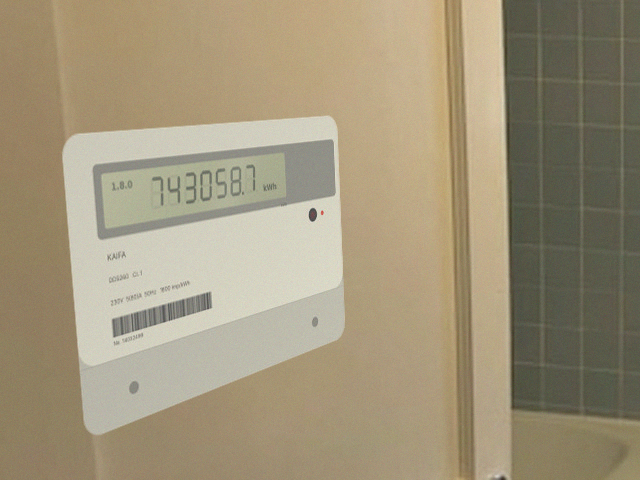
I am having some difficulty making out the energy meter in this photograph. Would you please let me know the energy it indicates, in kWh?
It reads 743058.7 kWh
